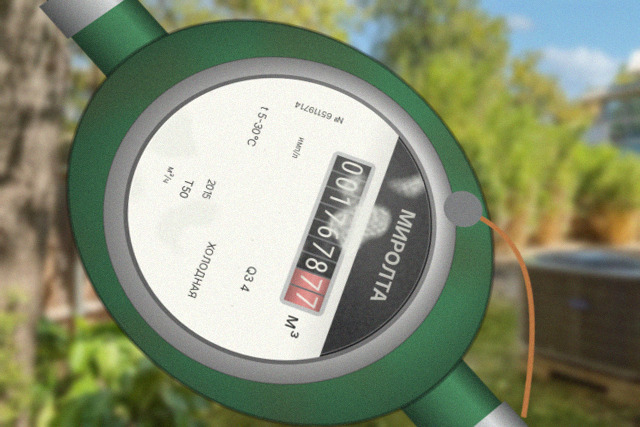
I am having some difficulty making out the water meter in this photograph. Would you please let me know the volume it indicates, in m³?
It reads 17678.77 m³
